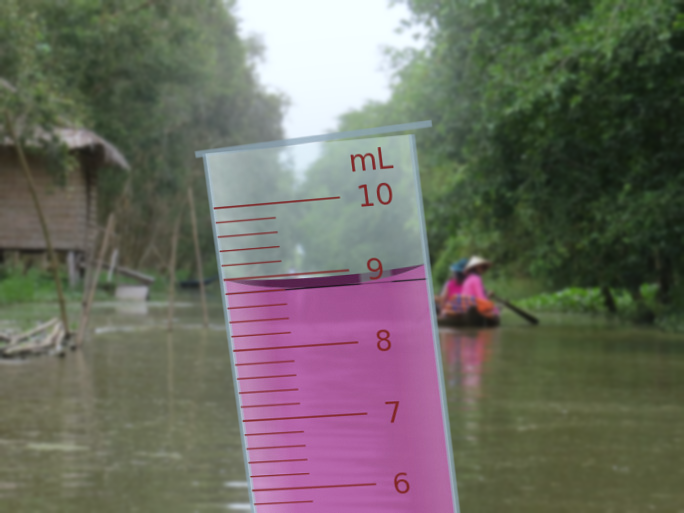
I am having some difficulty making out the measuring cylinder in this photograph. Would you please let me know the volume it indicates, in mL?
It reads 8.8 mL
